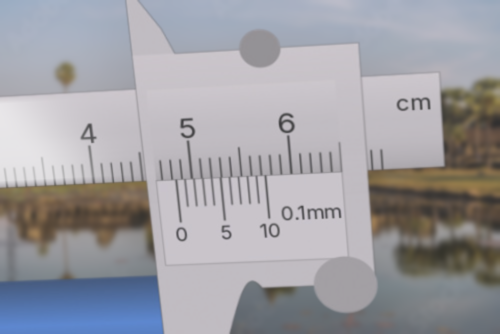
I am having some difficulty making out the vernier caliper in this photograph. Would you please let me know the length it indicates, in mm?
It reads 48.4 mm
